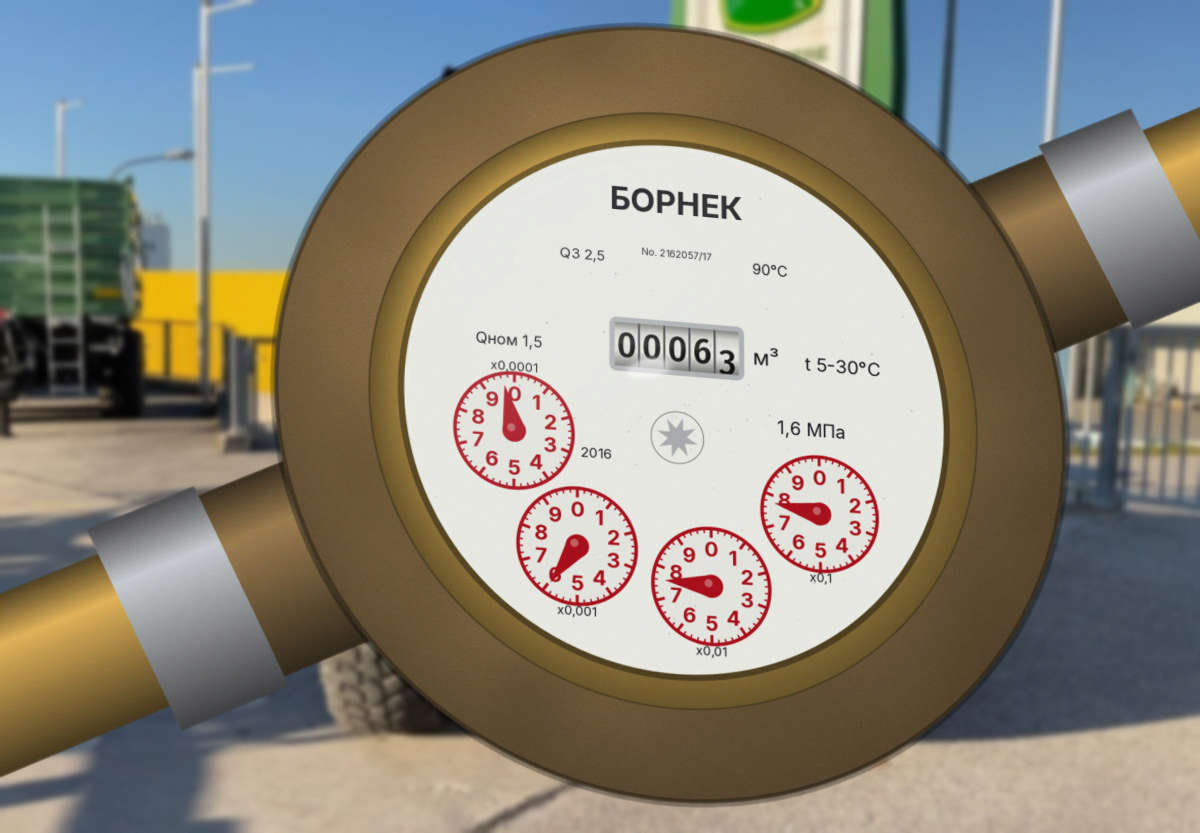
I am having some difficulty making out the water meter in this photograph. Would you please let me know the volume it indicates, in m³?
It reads 62.7759 m³
